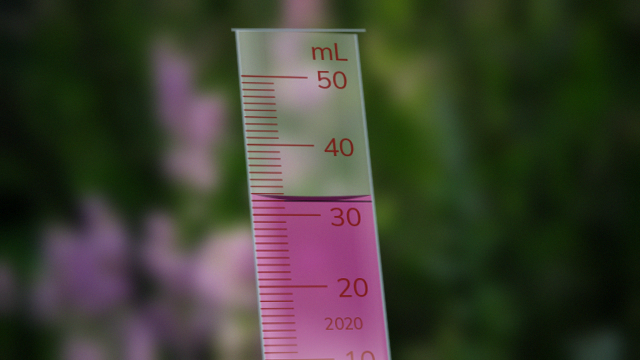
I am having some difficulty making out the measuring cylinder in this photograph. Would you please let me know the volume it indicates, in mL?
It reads 32 mL
